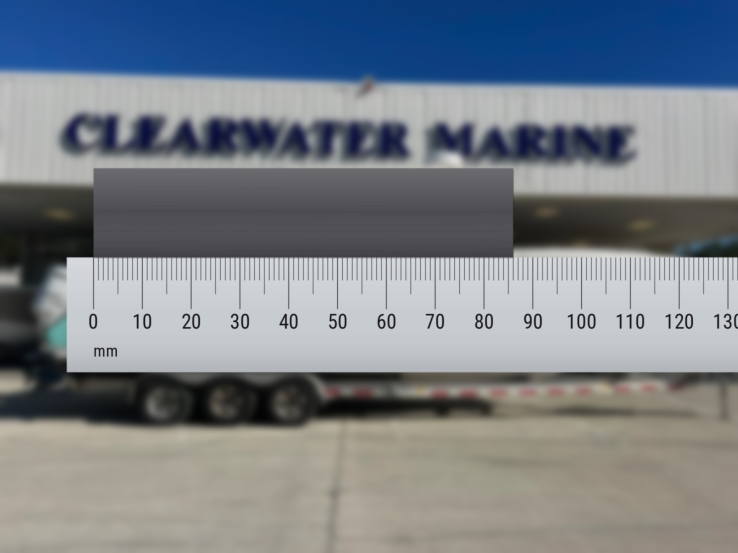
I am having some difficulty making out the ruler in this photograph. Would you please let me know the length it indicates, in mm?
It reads 86 mm
